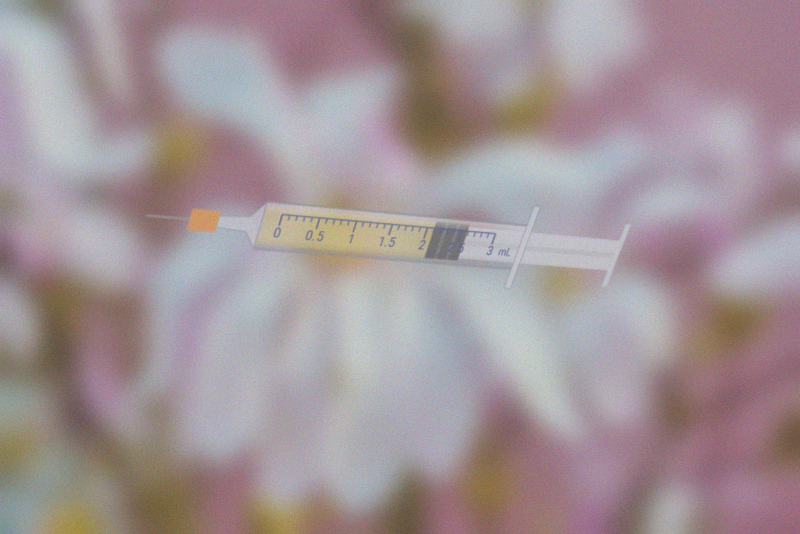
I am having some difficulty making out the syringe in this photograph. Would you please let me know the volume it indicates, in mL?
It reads 2.1 mL
